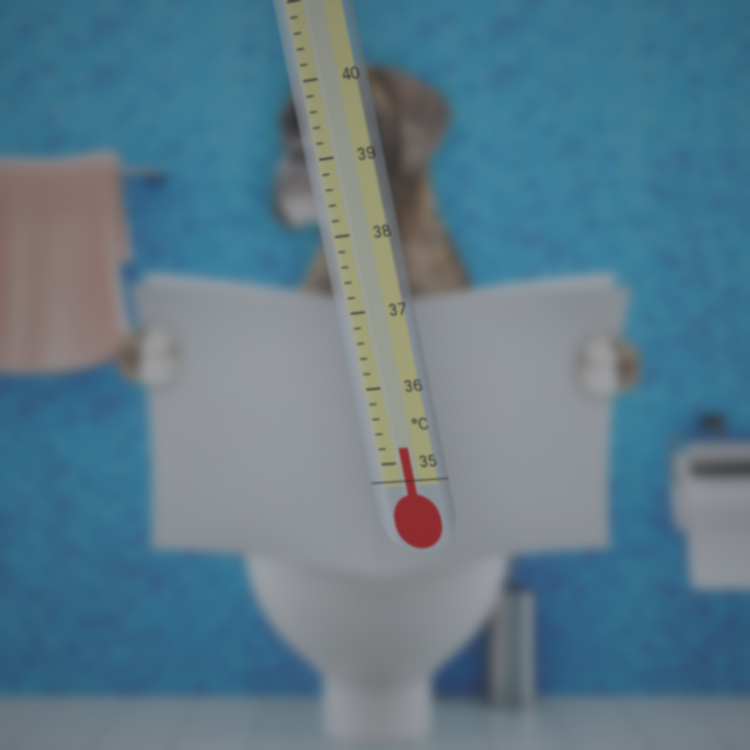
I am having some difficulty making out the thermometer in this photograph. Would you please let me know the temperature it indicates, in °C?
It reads 35.2 °C
